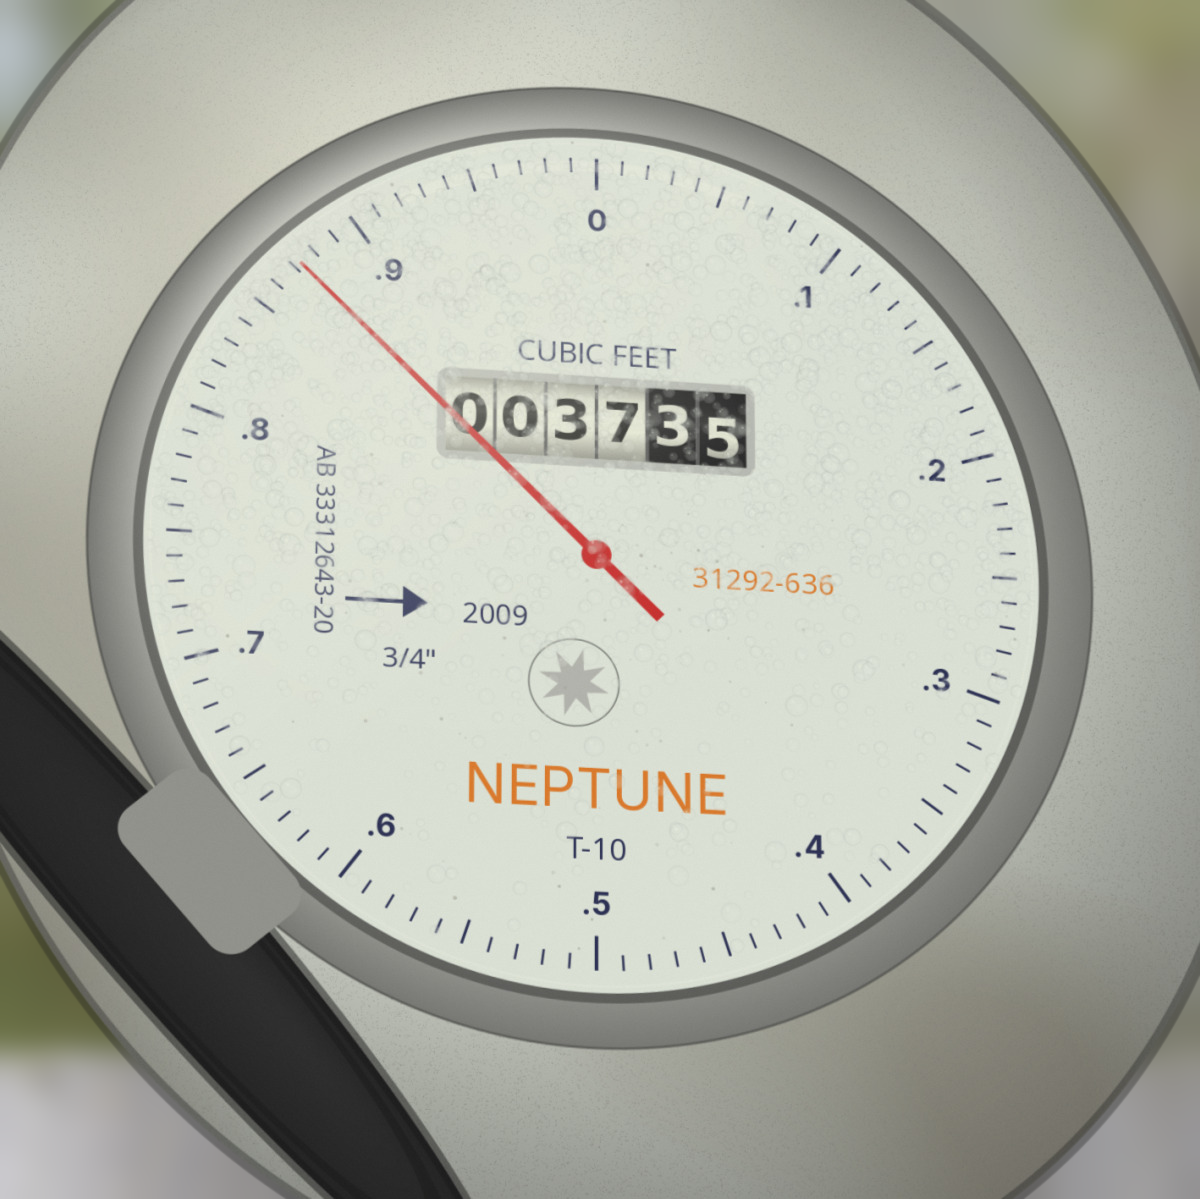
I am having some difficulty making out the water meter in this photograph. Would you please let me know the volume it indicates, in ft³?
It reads 3734.87 ft³
